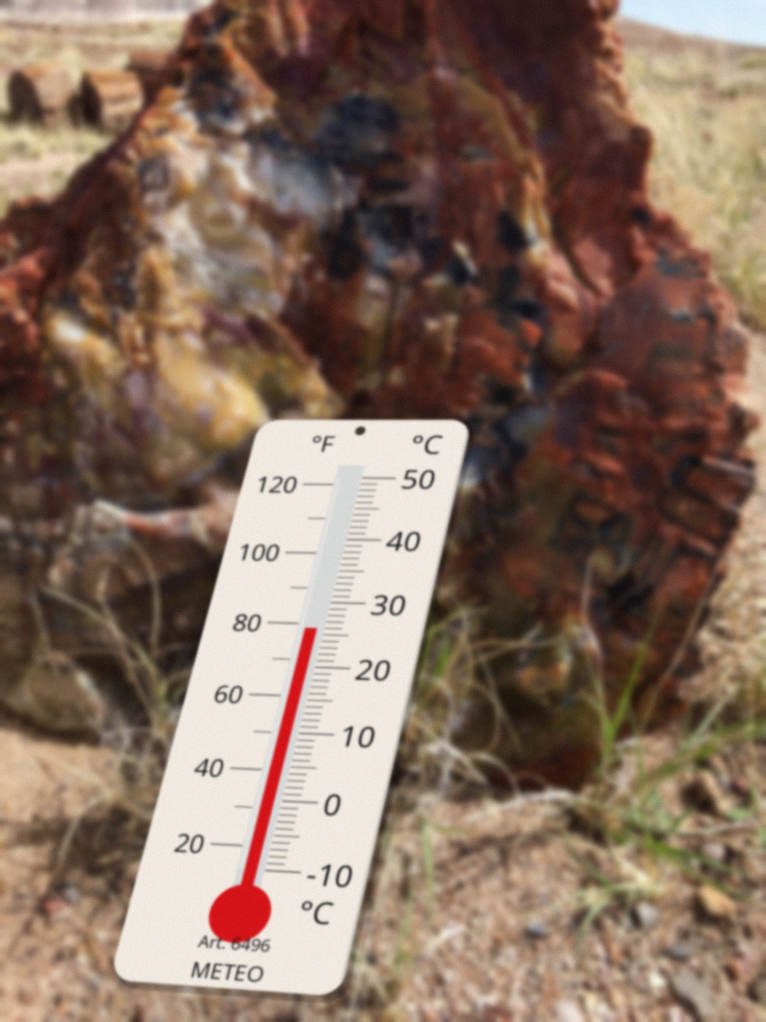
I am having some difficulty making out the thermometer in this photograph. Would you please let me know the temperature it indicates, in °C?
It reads 26 °C
